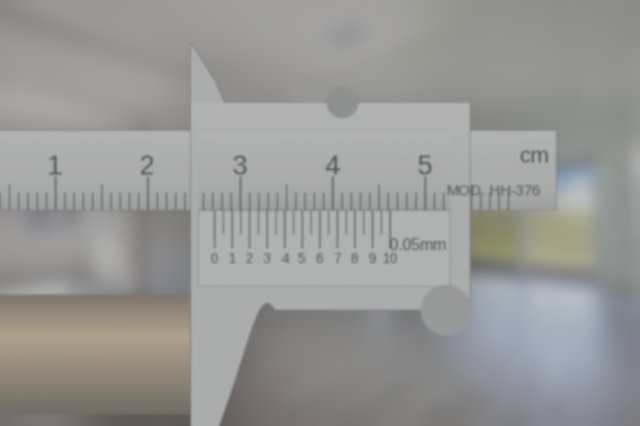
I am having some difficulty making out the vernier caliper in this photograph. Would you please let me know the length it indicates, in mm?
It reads 27.2 mm
